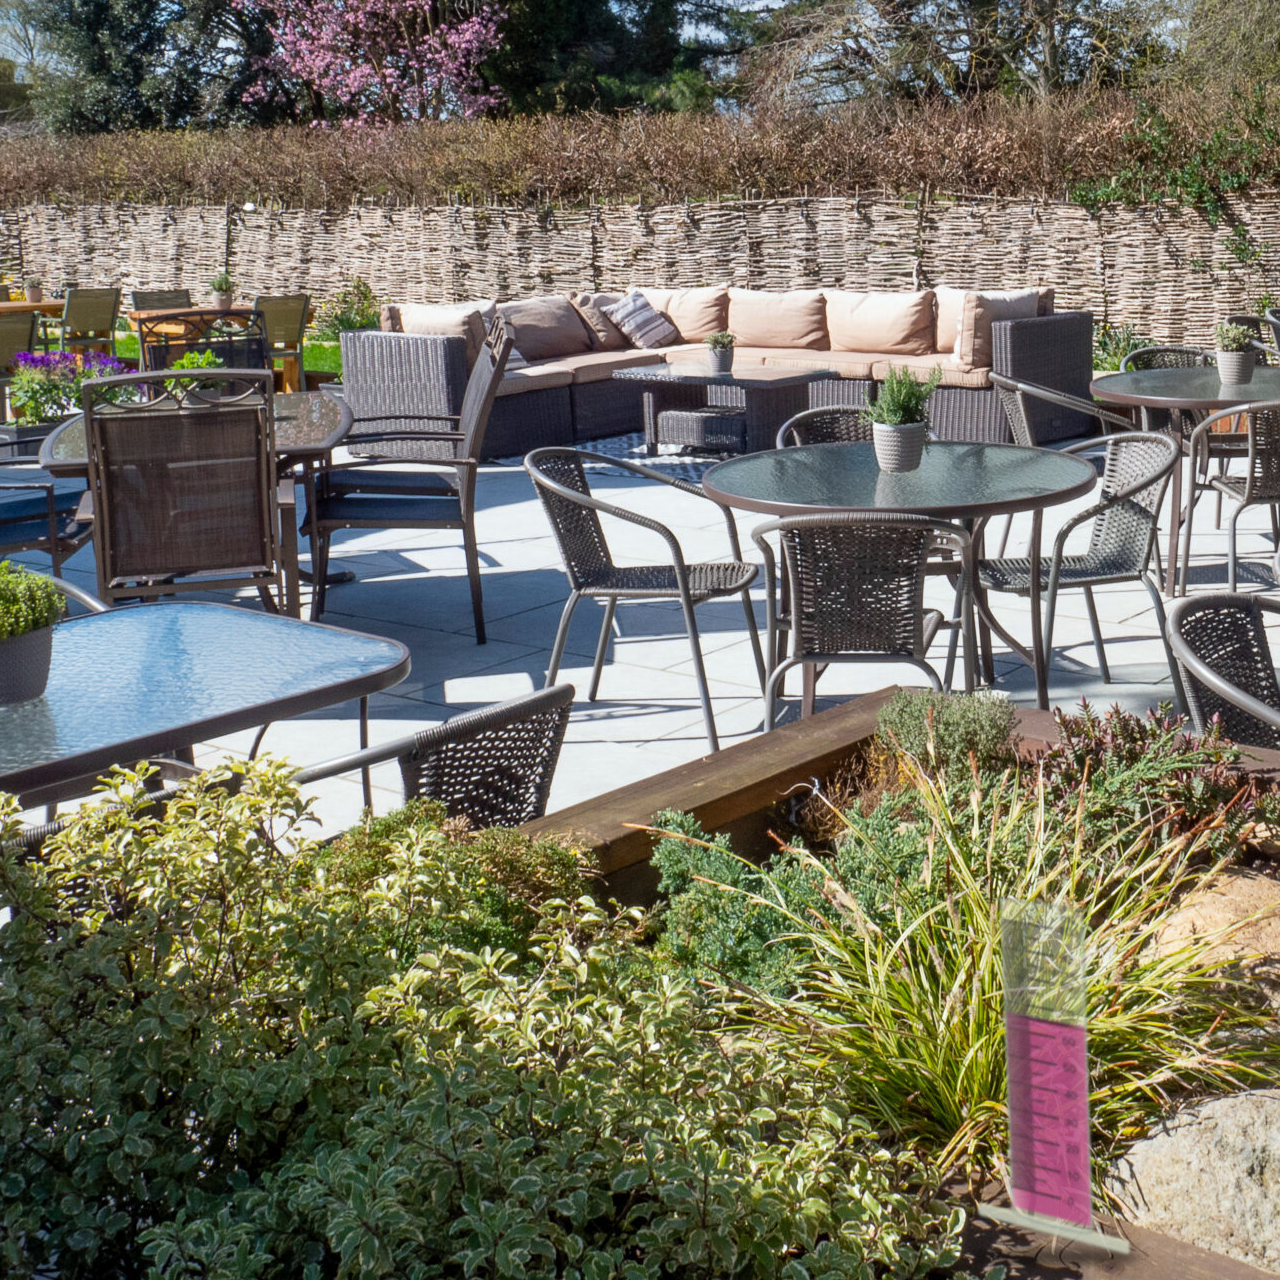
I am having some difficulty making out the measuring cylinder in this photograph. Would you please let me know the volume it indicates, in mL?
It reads 65 mL
